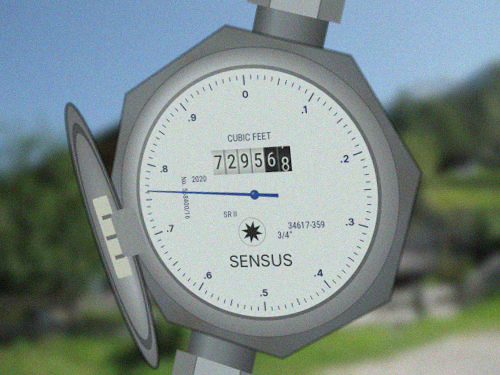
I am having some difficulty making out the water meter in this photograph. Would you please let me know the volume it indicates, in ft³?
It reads 729567.76 ft³
